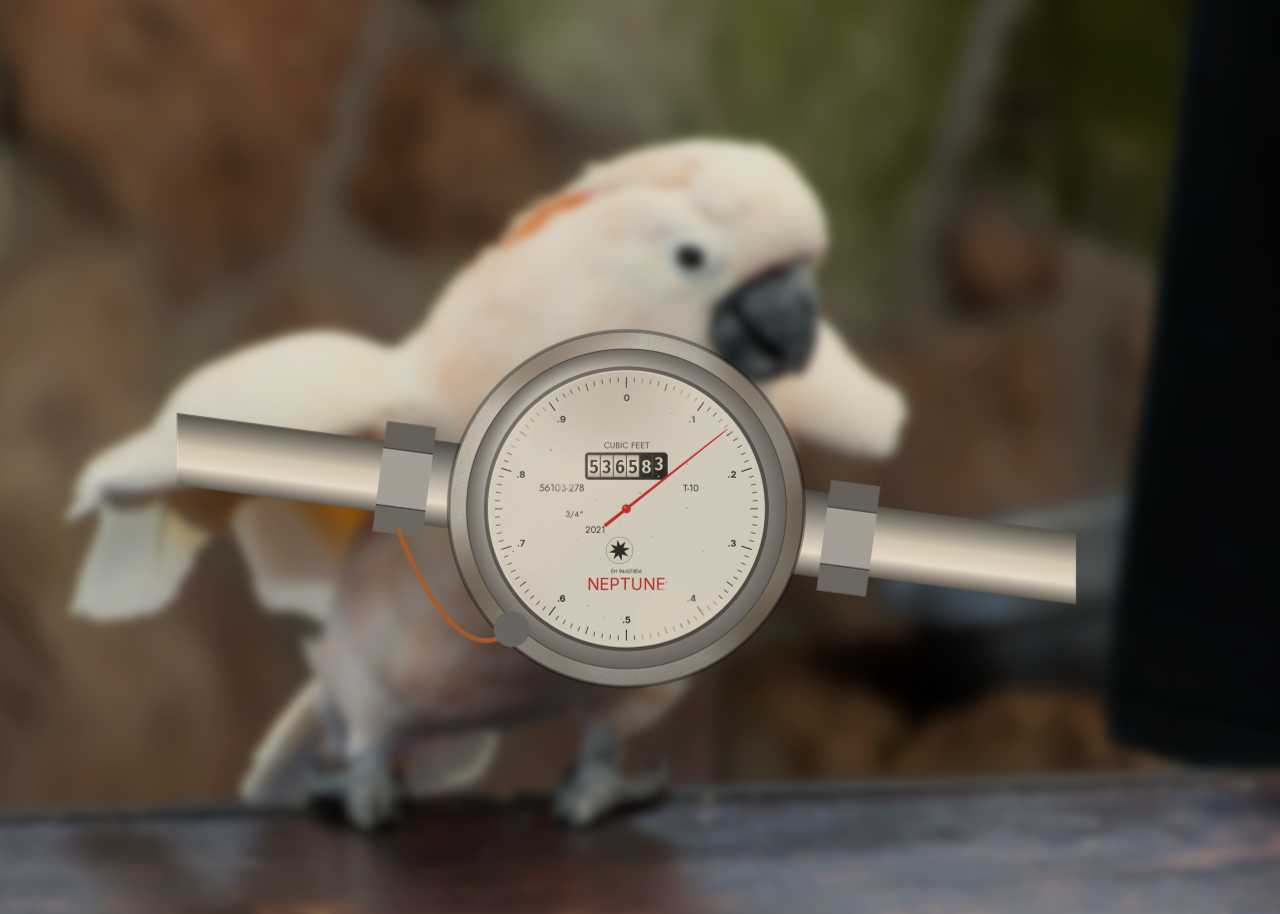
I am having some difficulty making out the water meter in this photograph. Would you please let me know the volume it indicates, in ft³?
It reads 536583.14 ft³
